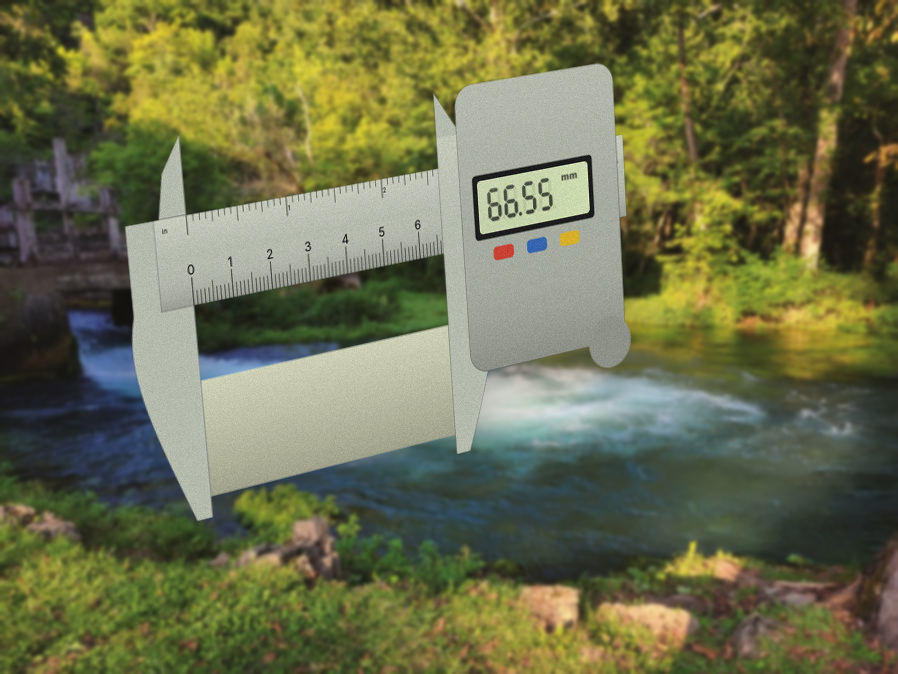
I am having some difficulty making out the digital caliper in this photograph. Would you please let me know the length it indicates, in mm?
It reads 66.55 mm
